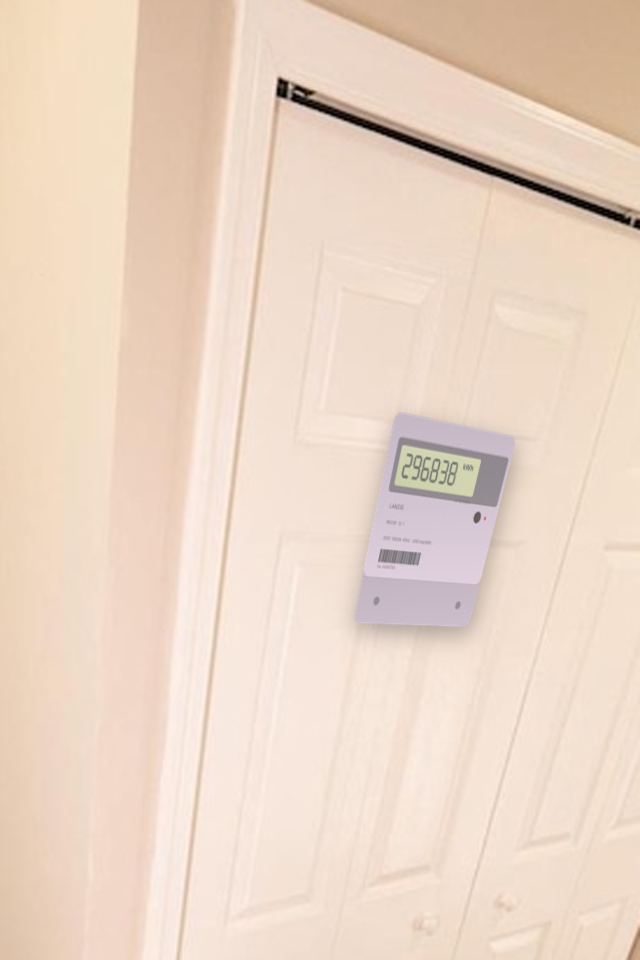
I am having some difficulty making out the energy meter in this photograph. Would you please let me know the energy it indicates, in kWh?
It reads 296838 kWh
